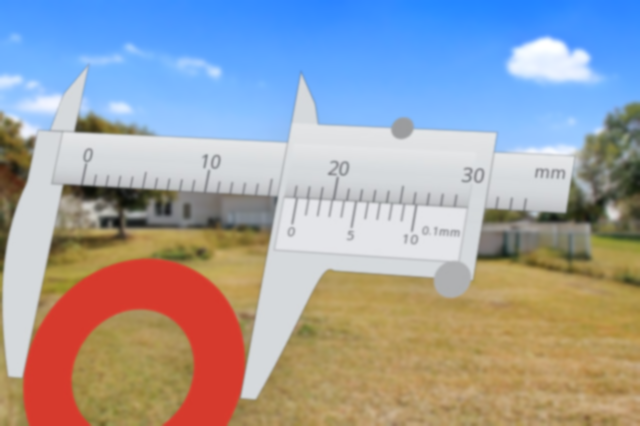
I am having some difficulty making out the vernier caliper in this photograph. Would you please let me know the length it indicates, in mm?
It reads 17.2 mm
